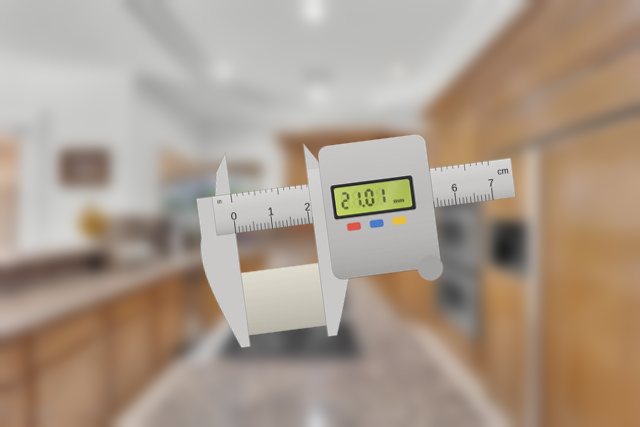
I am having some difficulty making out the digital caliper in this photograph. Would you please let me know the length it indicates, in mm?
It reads 21.01 mm
